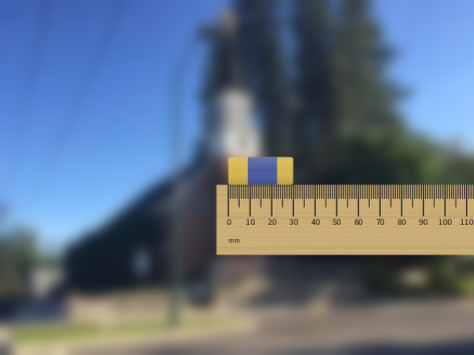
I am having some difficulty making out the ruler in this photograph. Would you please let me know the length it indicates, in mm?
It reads 30 mm
